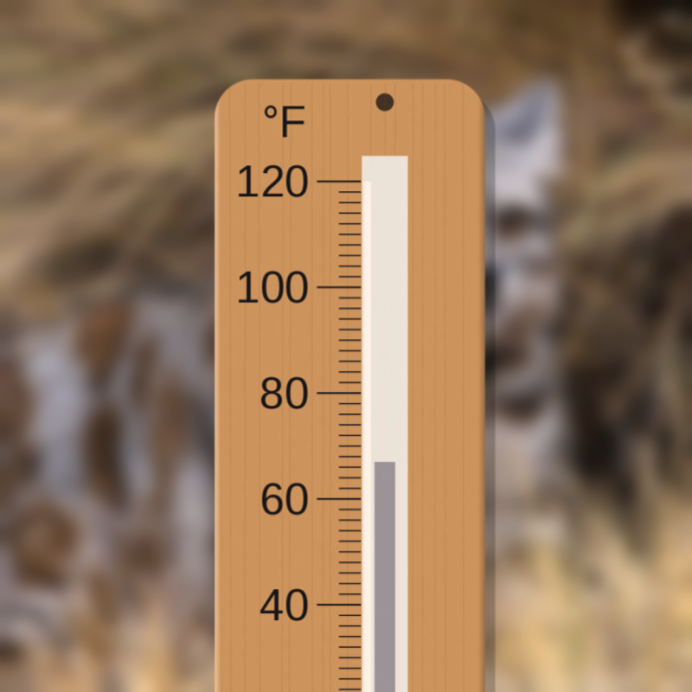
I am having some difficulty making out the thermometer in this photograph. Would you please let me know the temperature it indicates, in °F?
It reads 67 °F
